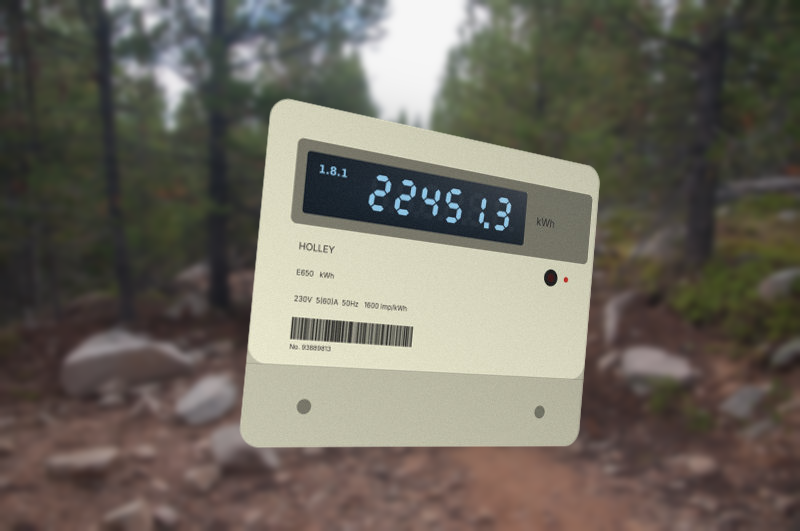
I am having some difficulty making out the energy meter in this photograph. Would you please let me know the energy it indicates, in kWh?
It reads 22451.3 kWh
